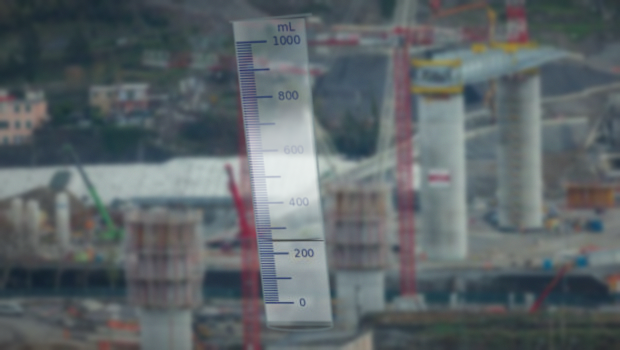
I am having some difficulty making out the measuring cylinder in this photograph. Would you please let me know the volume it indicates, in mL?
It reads 250 mL
